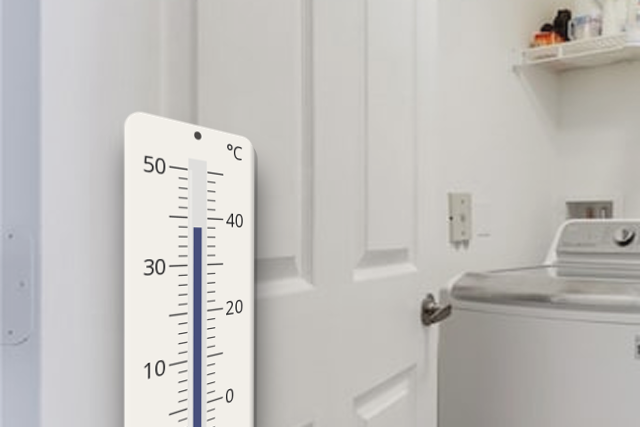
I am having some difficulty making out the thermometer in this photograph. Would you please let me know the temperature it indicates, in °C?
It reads 38 °C
